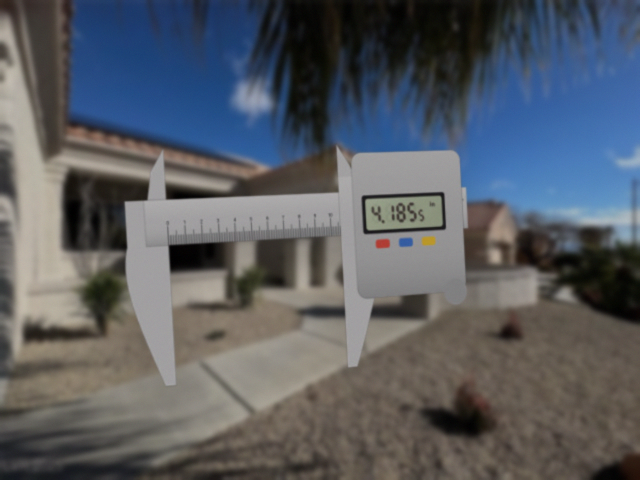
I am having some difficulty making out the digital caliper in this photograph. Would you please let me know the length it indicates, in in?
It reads 4.1855 in
